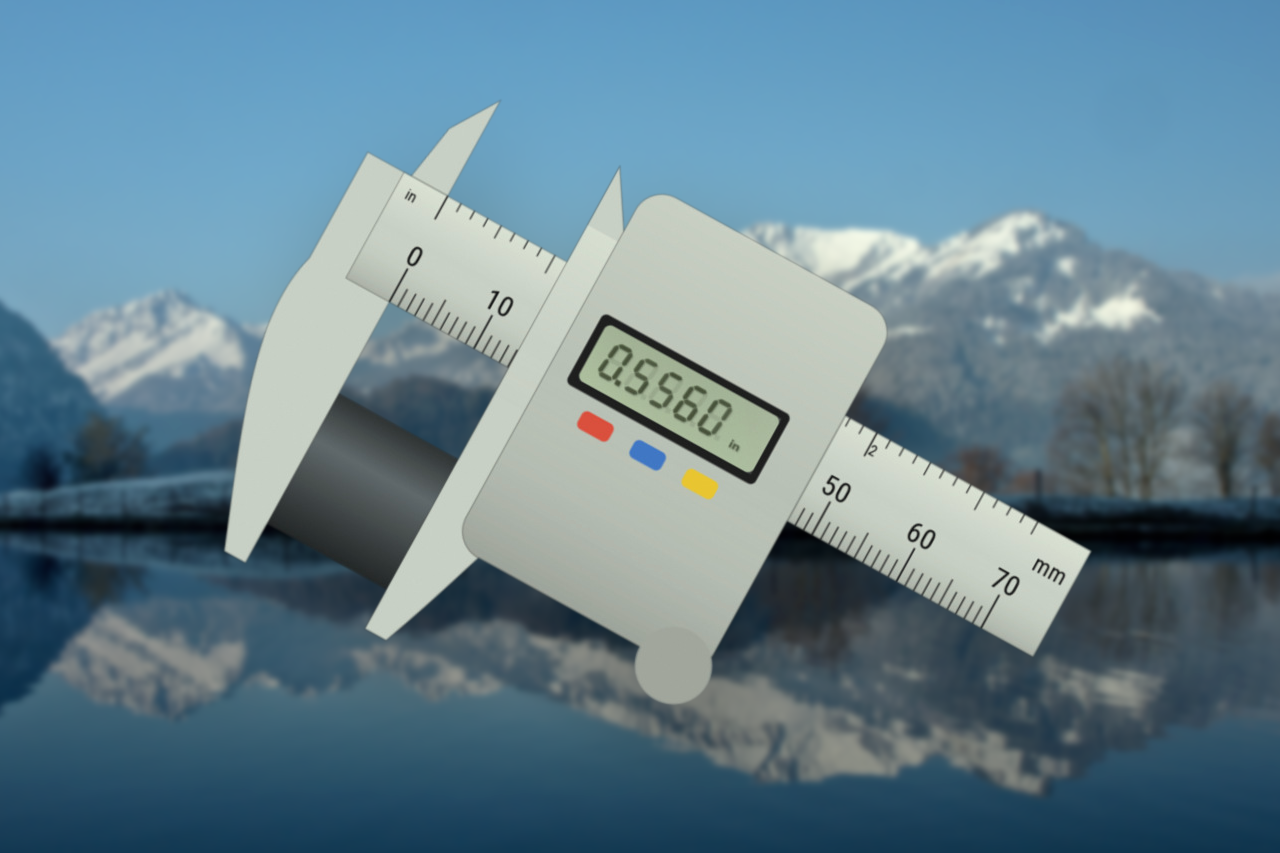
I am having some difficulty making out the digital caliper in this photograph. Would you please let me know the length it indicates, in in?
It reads 0.5560 in
